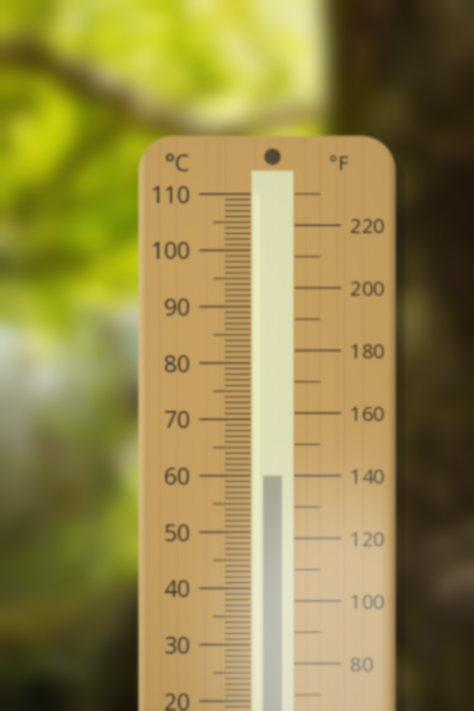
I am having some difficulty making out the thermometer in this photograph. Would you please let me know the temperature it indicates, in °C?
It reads 60 °C
